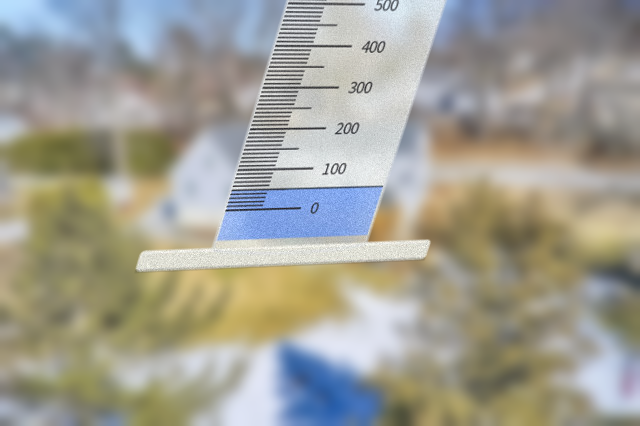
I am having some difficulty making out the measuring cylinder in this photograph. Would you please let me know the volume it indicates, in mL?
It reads 50 mL
